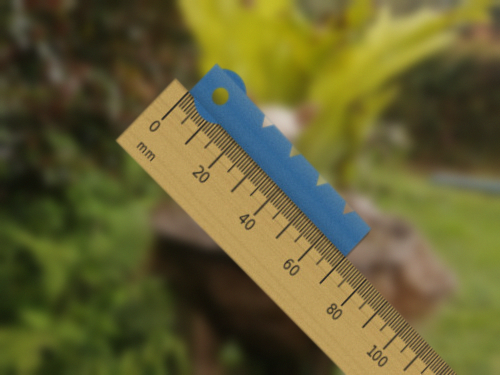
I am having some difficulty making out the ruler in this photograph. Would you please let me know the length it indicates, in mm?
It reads 70 mm
